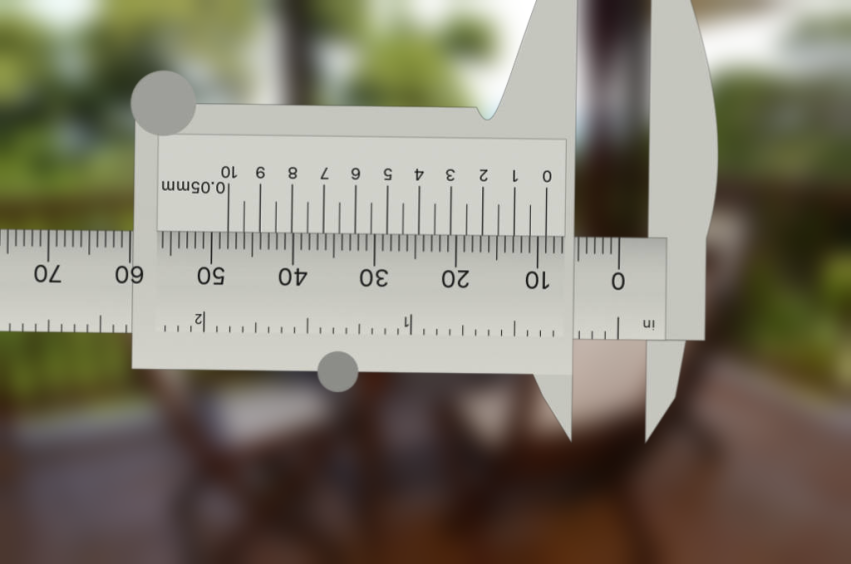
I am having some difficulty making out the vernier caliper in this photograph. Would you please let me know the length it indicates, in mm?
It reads 9.0 mm
